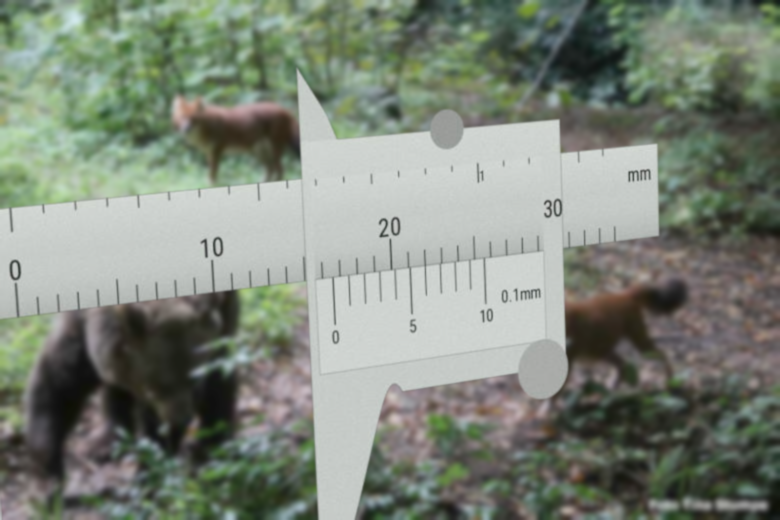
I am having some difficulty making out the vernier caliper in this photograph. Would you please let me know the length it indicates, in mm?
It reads 16.6 mm
